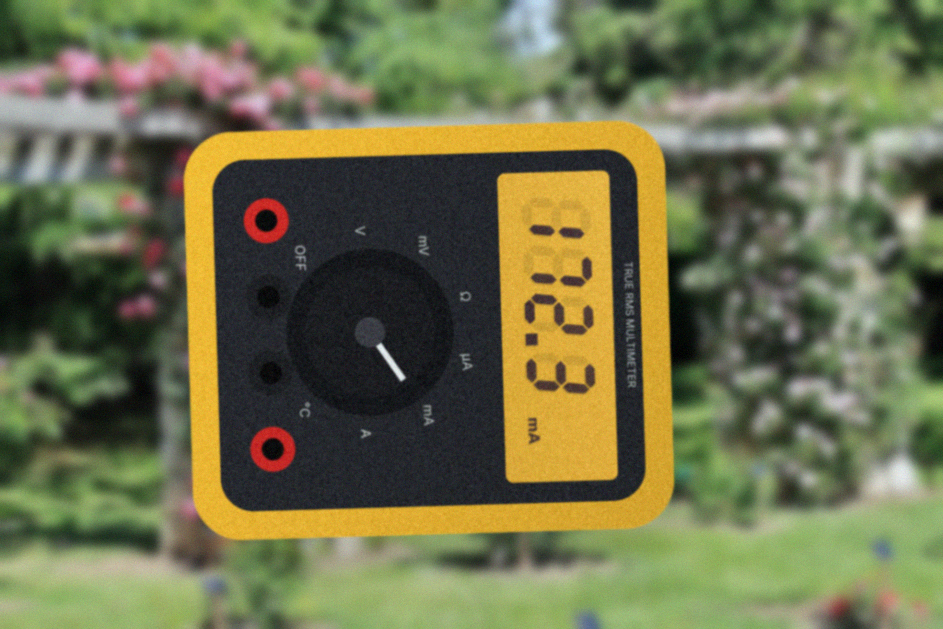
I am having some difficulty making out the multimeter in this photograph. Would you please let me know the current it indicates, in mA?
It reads 172.3 mA
